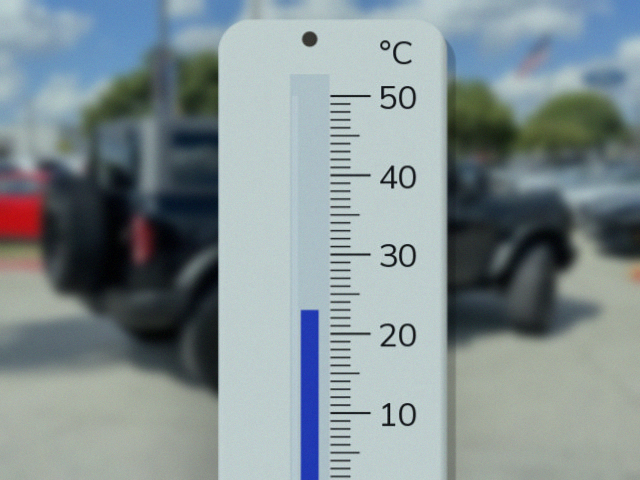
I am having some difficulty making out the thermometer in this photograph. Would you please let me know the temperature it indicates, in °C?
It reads 23 °C
